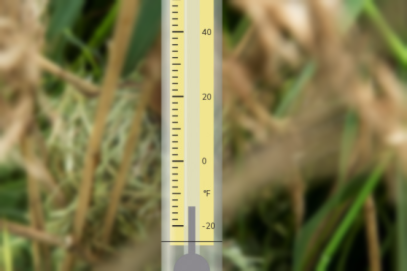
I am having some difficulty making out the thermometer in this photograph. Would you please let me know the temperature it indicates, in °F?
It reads -14 °F
